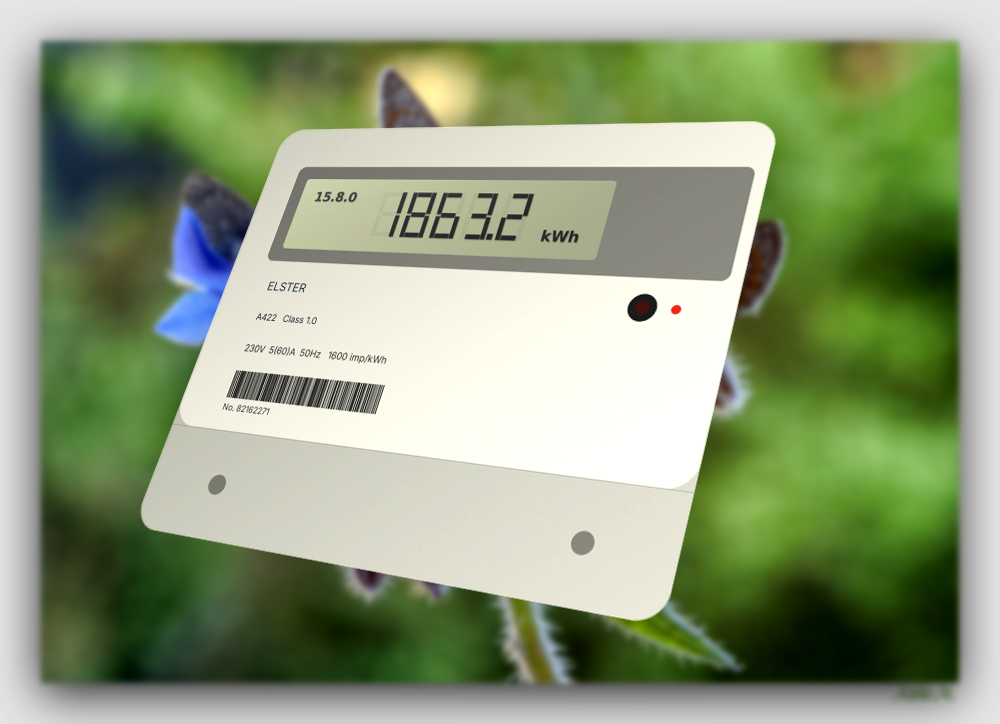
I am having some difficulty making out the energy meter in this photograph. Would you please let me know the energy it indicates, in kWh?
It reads 1863.2 kWh
